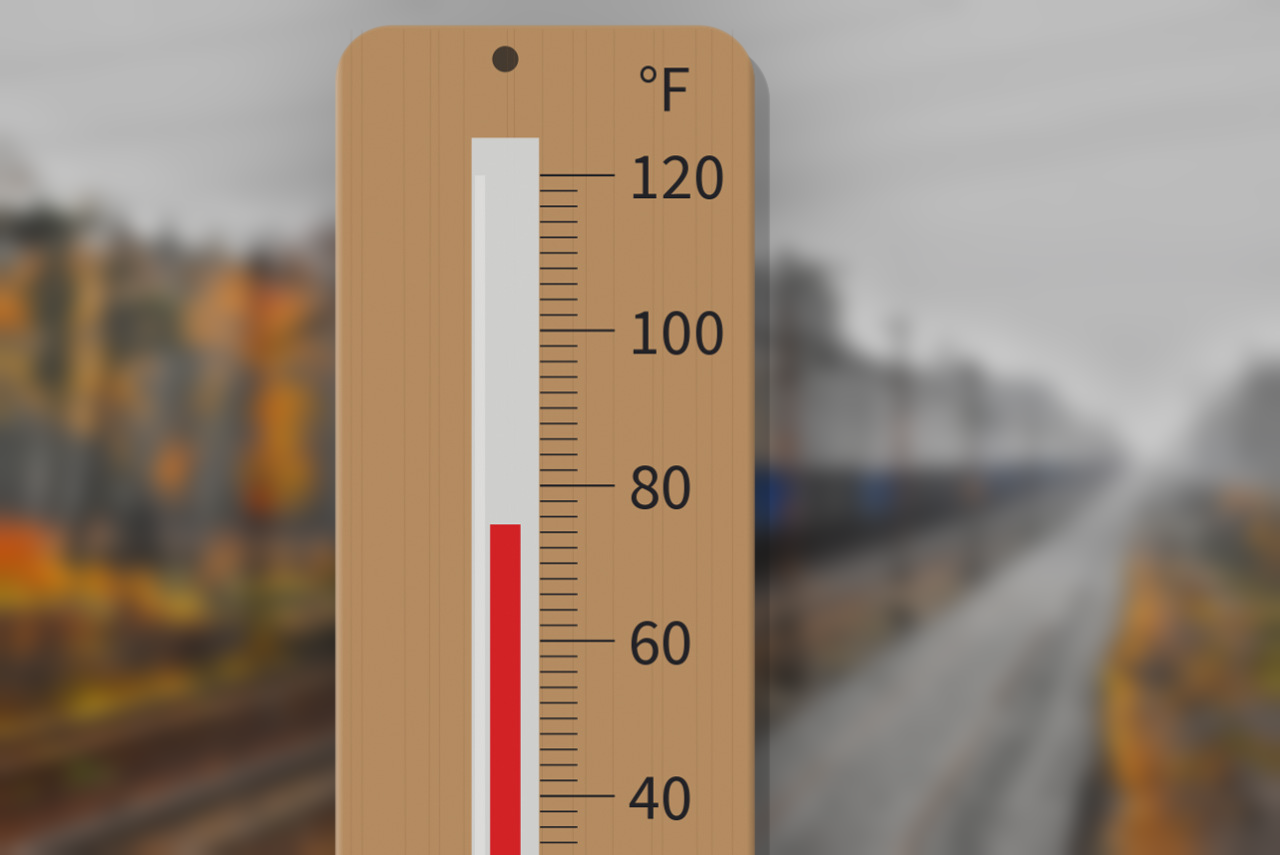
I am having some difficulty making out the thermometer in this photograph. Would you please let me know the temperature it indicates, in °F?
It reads 75 °F
